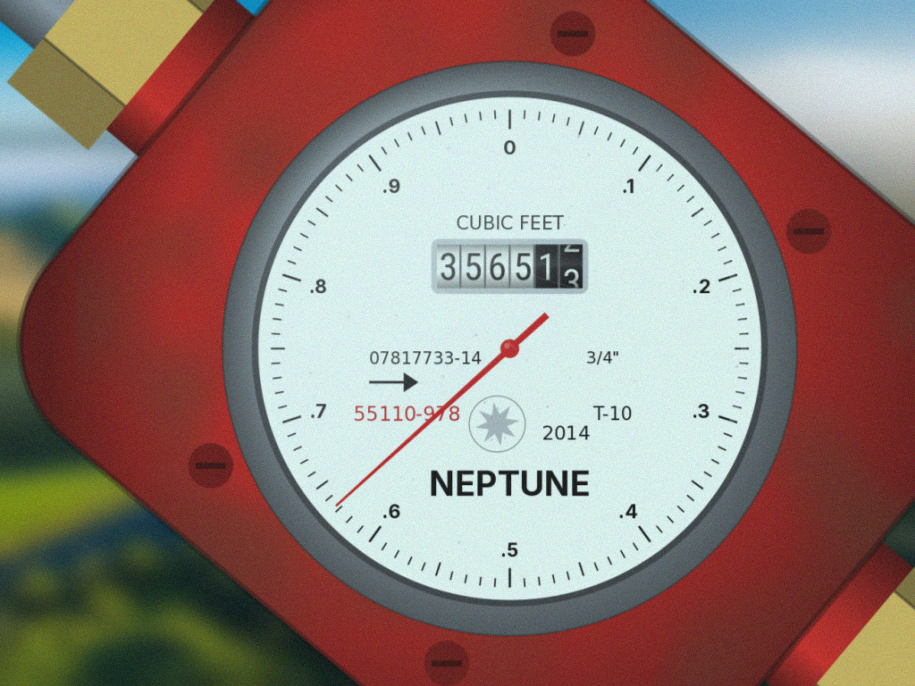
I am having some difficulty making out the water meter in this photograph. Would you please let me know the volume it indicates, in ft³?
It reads 356512.63 ft³
